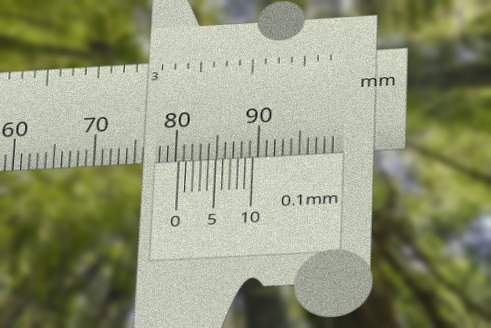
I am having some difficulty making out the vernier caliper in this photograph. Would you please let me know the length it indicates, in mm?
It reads 80.4 mm
